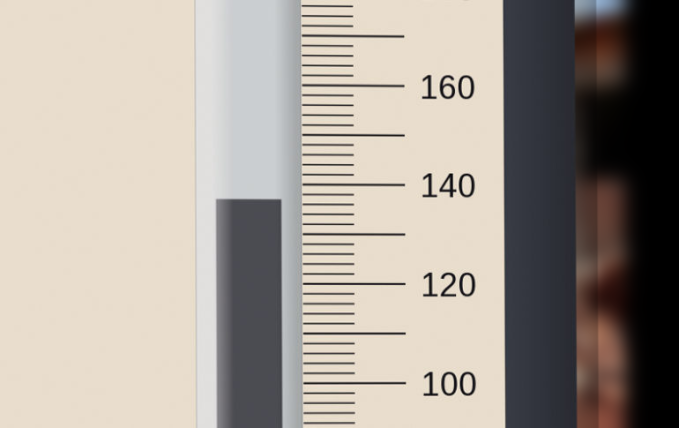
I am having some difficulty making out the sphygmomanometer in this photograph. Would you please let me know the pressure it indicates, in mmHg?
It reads 137 mmHg
